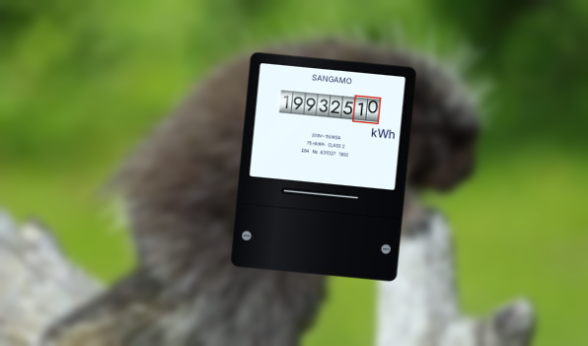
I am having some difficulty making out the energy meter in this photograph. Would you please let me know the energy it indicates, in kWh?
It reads 199325.10 kWh
